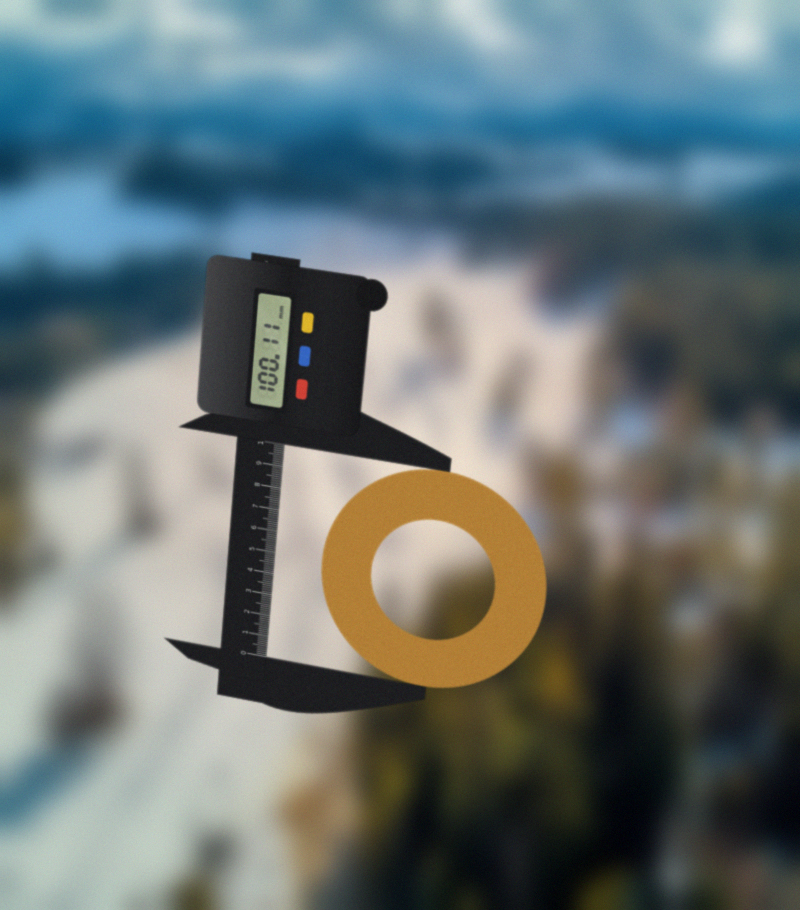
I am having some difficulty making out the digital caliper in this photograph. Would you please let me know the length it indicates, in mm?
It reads 100.11 mm
